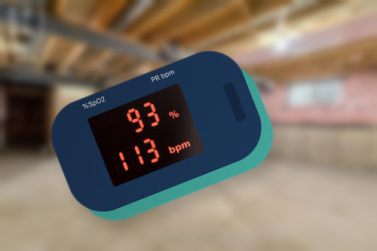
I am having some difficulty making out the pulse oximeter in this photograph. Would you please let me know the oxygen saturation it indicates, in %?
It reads 93 %
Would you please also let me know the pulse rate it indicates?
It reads 113 bpm
